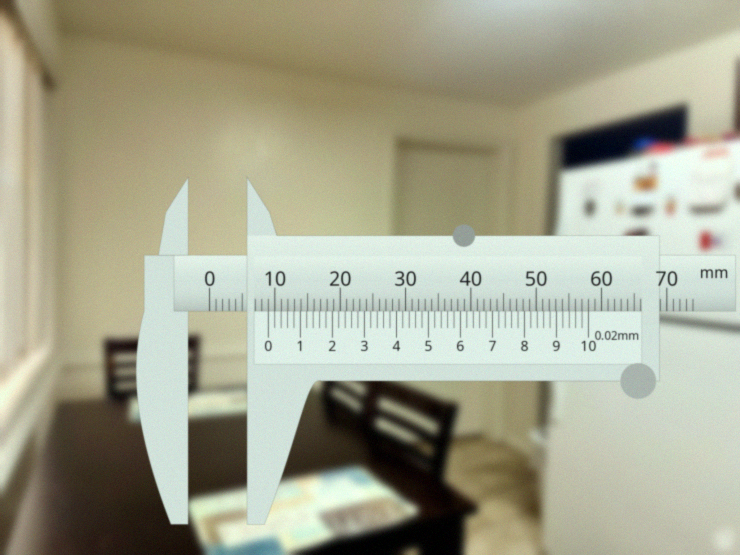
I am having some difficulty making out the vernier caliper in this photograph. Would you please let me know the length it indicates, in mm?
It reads 9.0 mm
